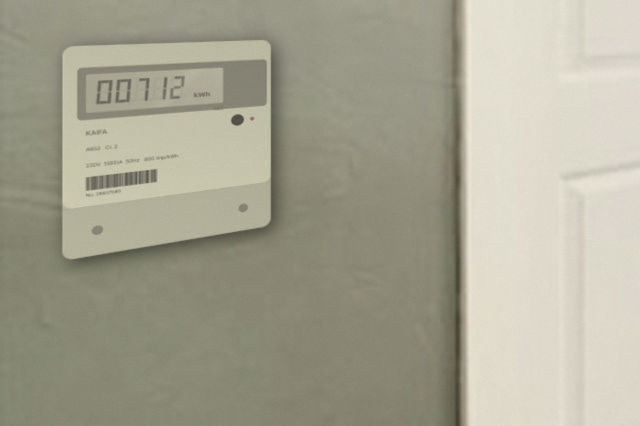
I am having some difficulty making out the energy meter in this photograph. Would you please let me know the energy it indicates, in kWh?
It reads 712 kWh
